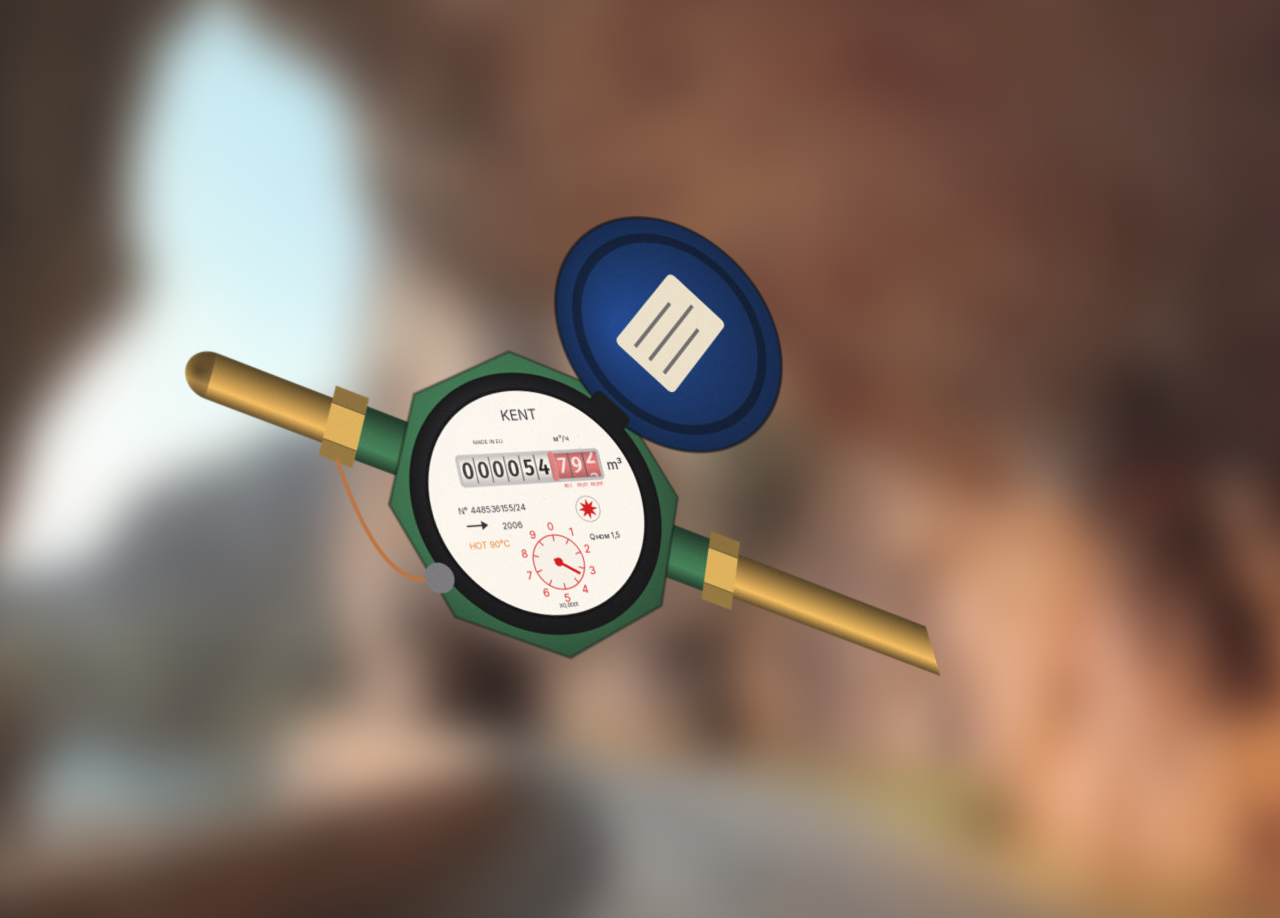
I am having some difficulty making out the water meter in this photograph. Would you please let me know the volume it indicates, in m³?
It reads 54.7923 m³
